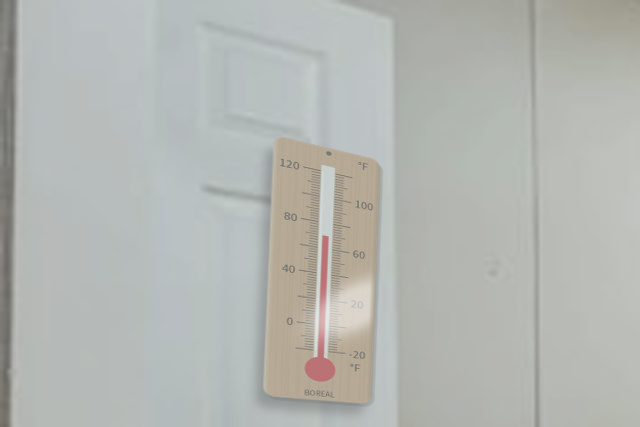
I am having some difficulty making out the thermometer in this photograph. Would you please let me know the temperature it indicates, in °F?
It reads 70 °F
